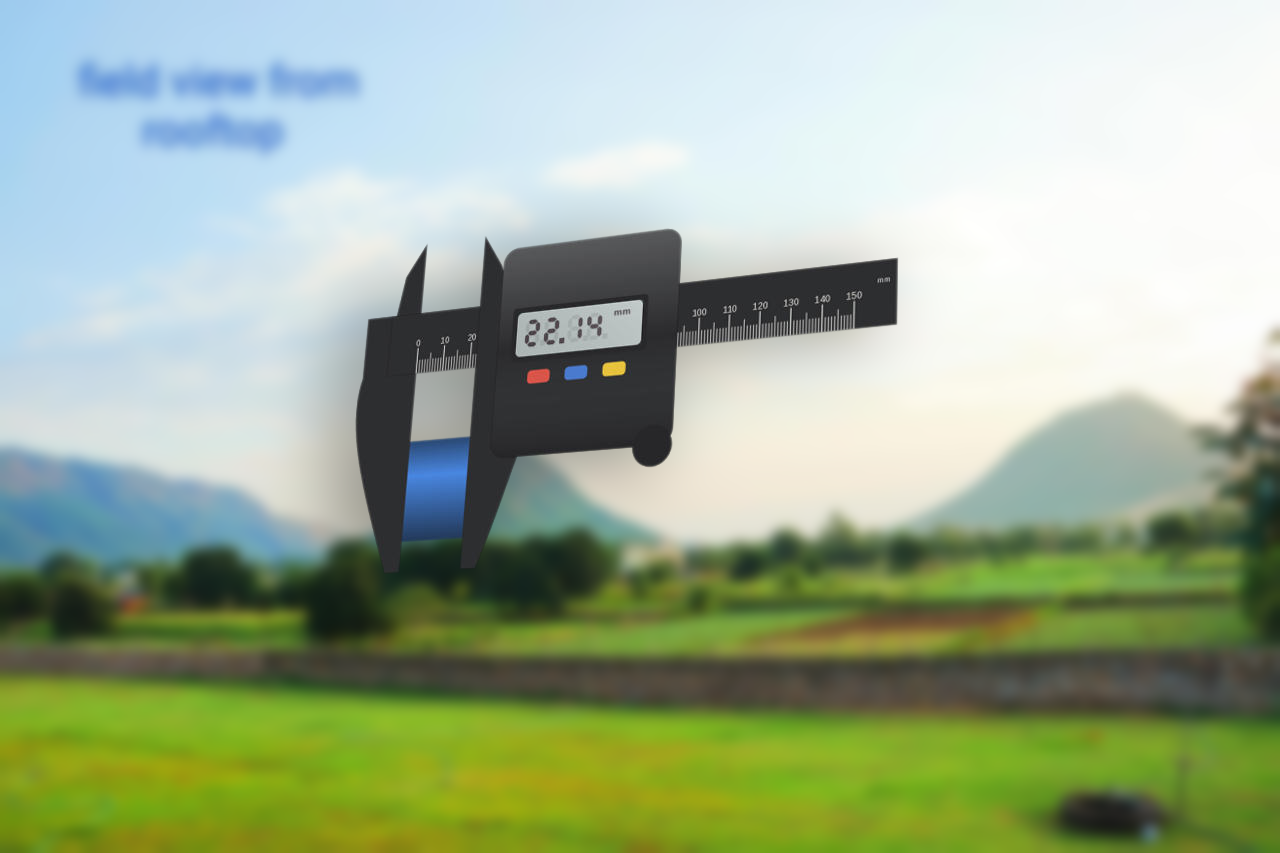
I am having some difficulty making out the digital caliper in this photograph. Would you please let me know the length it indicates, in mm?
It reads 22.14 mm
